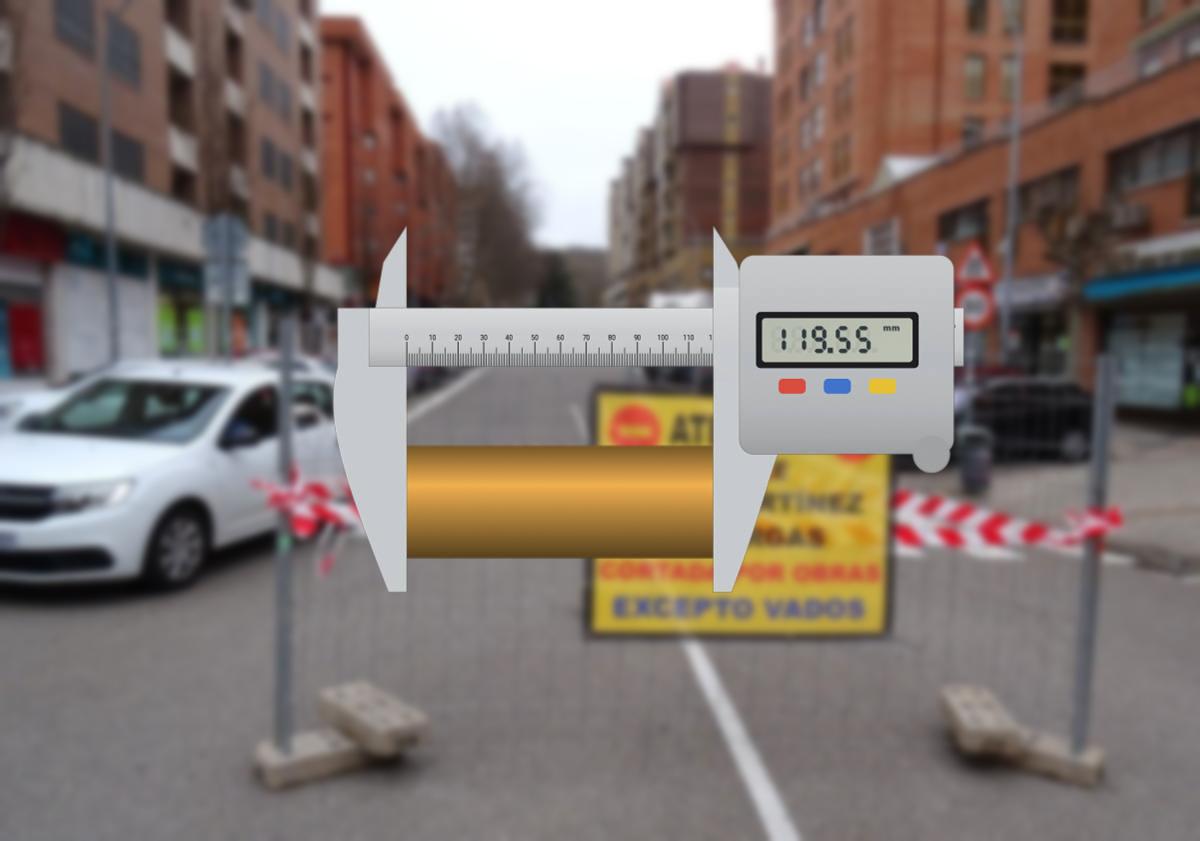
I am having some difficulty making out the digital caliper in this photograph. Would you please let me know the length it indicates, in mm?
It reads 119.55 mm
